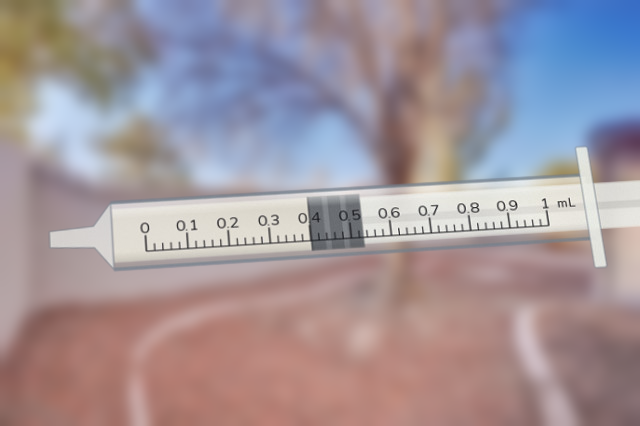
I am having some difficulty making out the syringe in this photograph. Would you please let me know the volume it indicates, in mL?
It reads 0.4 mL
